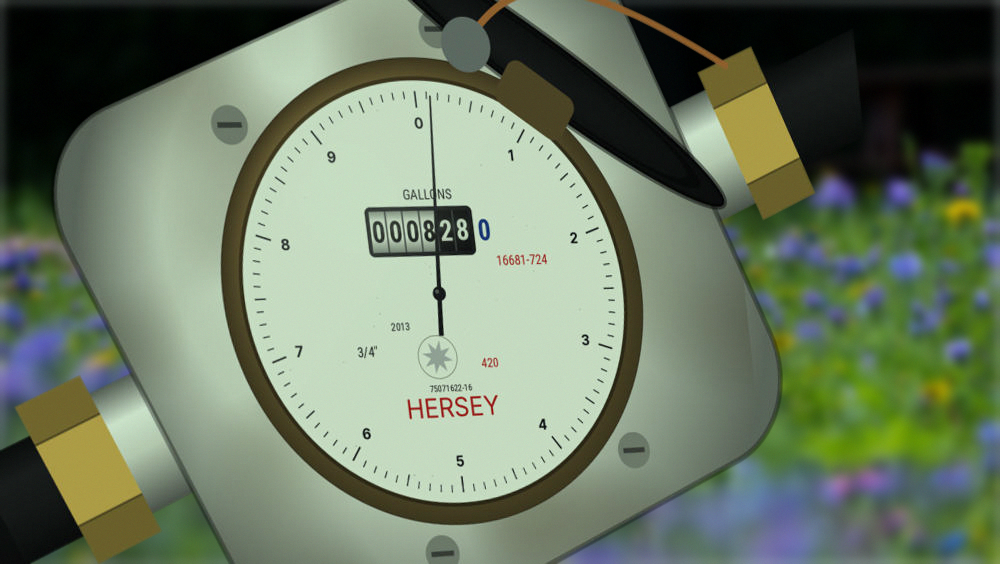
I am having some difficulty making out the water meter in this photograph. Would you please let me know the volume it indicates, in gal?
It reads 8280.1 gal
